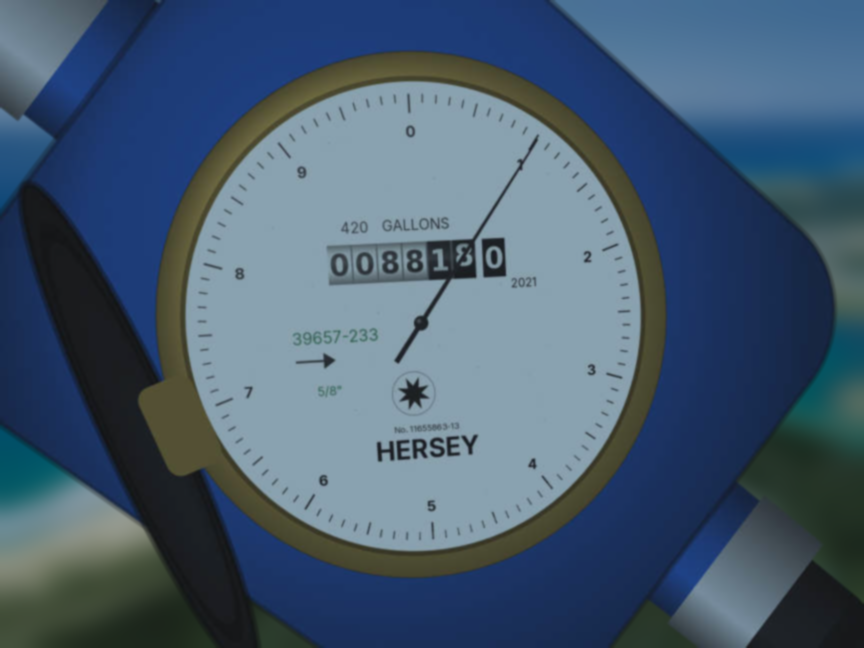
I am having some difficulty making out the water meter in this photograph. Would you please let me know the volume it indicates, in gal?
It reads 88181.0 gal
